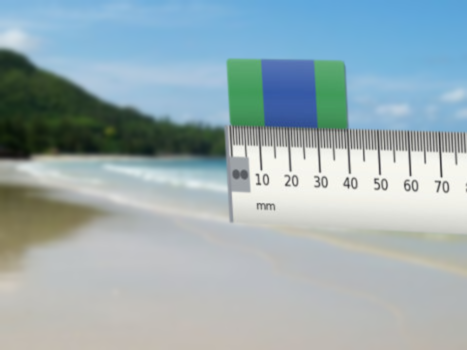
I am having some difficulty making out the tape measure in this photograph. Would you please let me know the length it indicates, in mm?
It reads 40 mm
